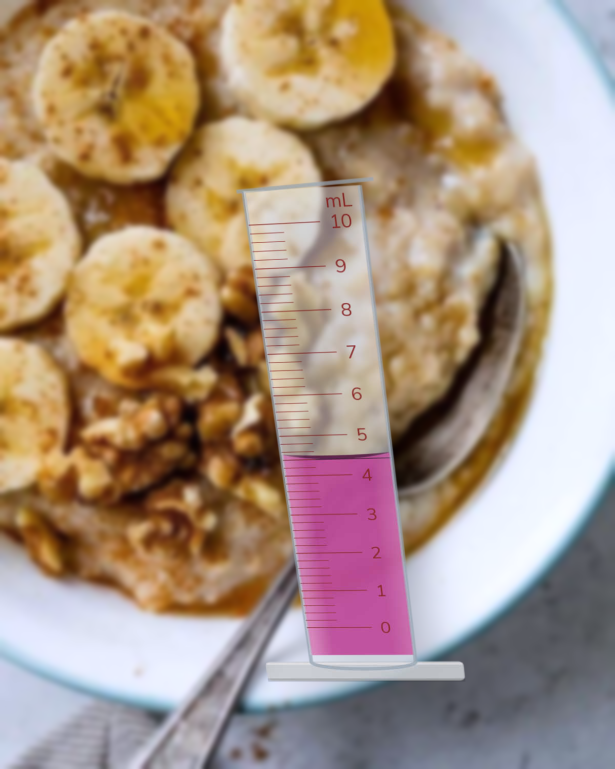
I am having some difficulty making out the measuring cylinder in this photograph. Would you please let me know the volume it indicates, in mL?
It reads 4.4 mL
